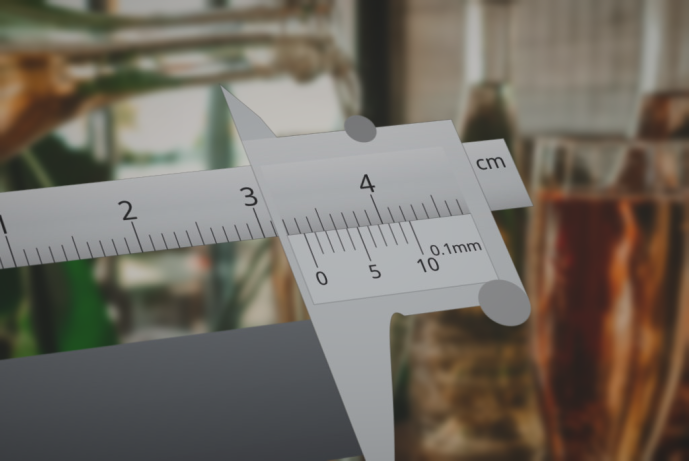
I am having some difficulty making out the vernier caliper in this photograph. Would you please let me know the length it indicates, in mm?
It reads 33.3 mm
